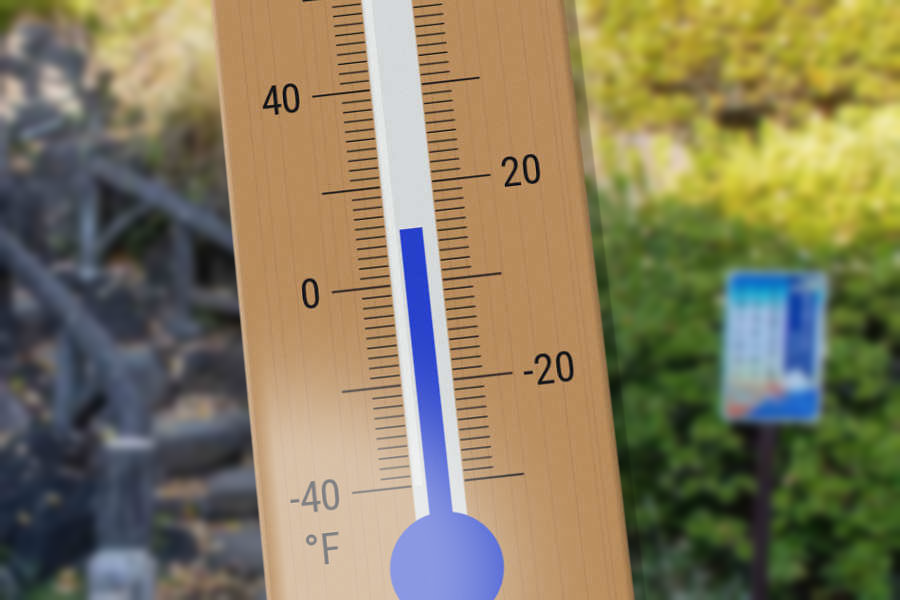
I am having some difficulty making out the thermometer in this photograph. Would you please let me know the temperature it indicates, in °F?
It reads 11 °F
